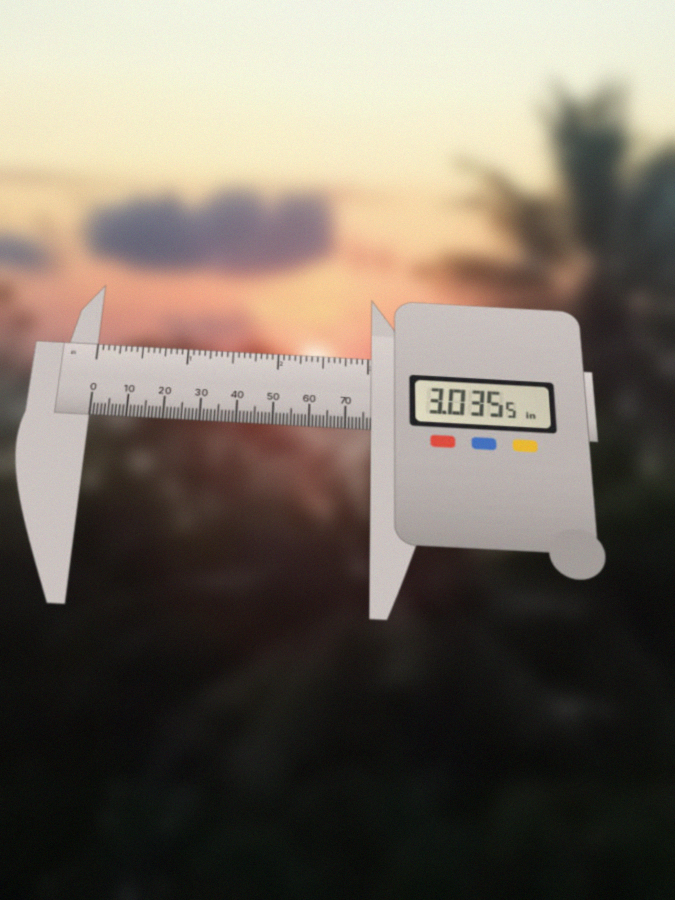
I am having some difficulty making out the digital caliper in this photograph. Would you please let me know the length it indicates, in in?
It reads 3.0355 in
